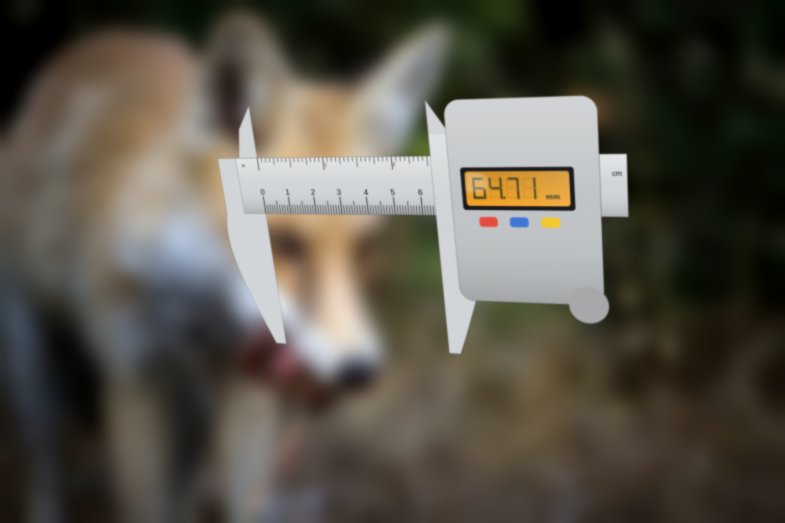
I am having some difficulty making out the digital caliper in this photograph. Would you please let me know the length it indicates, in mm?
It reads 64.71 mm
